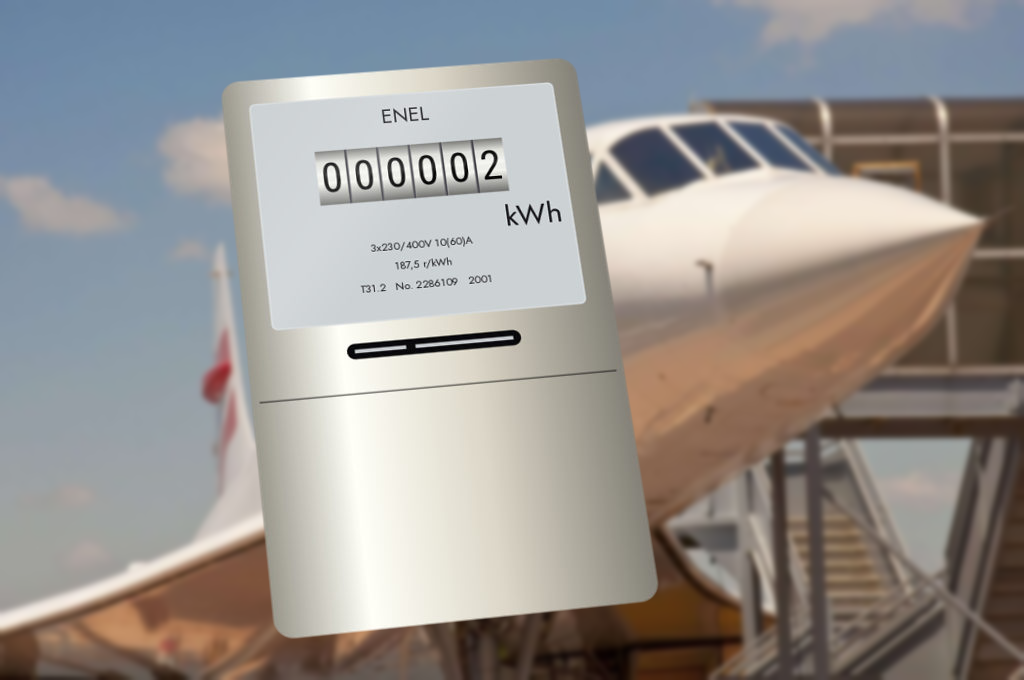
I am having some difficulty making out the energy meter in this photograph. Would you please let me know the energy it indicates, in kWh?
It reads 2 kWh
